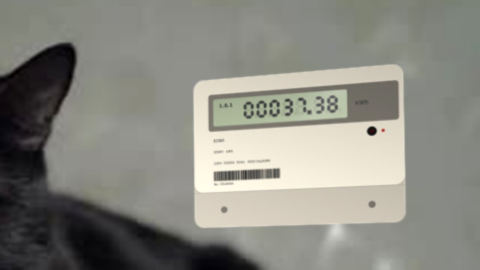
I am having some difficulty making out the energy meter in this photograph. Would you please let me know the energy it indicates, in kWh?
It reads 37.38 kWh
